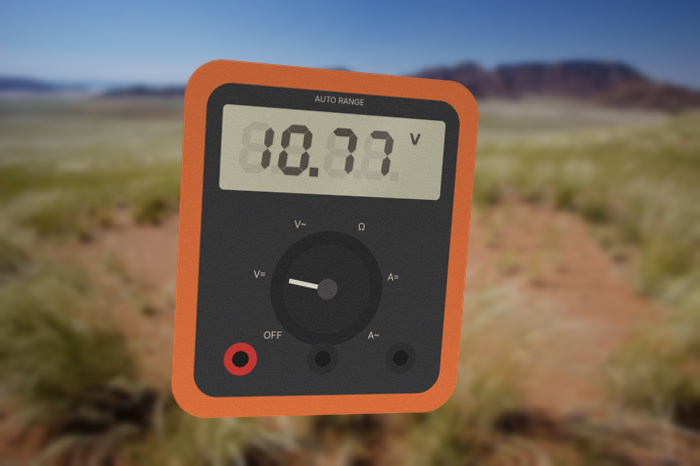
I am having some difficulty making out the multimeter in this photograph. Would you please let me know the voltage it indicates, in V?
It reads 10.77 V
